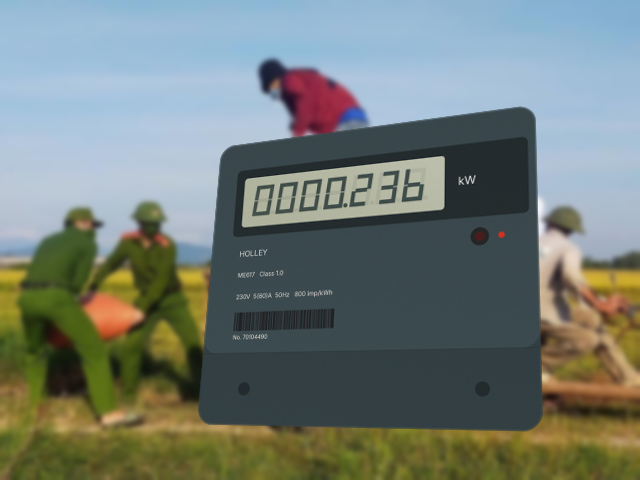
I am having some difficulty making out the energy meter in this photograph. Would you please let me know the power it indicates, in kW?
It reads 0.236 kW
